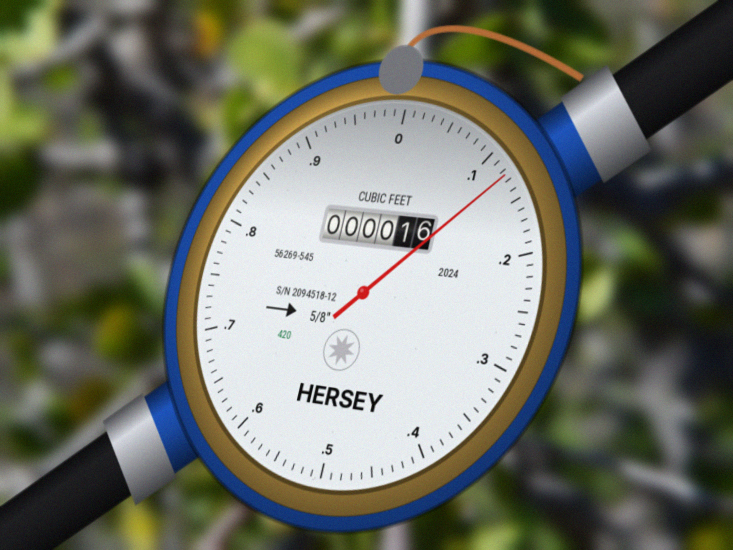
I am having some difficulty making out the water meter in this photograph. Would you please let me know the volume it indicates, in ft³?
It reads 16.12 ft³
